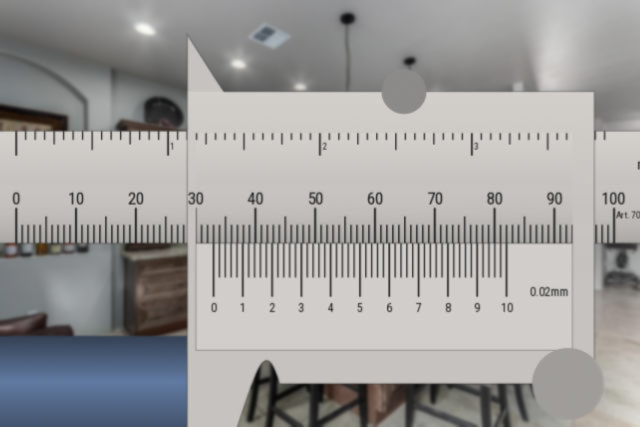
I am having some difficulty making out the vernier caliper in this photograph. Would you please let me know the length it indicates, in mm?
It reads 33.0 mm
